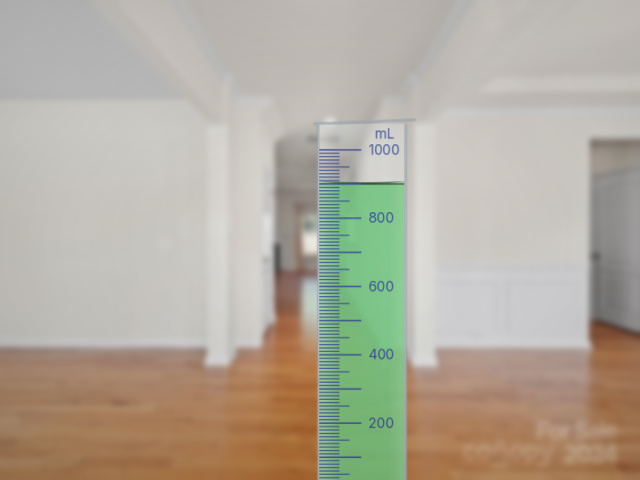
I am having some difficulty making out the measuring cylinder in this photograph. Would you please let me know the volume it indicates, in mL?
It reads 900 mL
